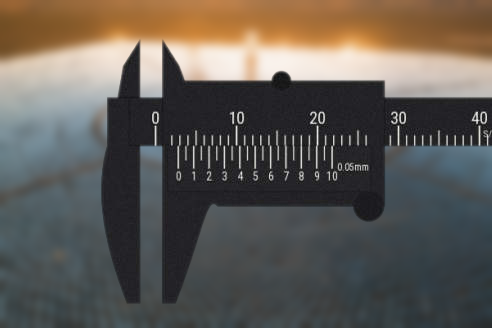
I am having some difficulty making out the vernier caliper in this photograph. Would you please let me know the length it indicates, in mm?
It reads 2.8 mm
